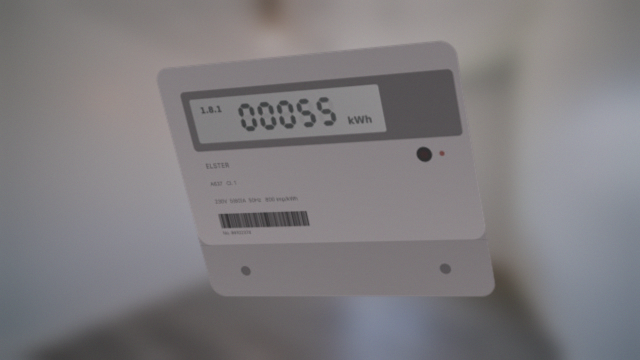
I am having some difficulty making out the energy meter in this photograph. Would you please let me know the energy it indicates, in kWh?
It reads 55 kWh
